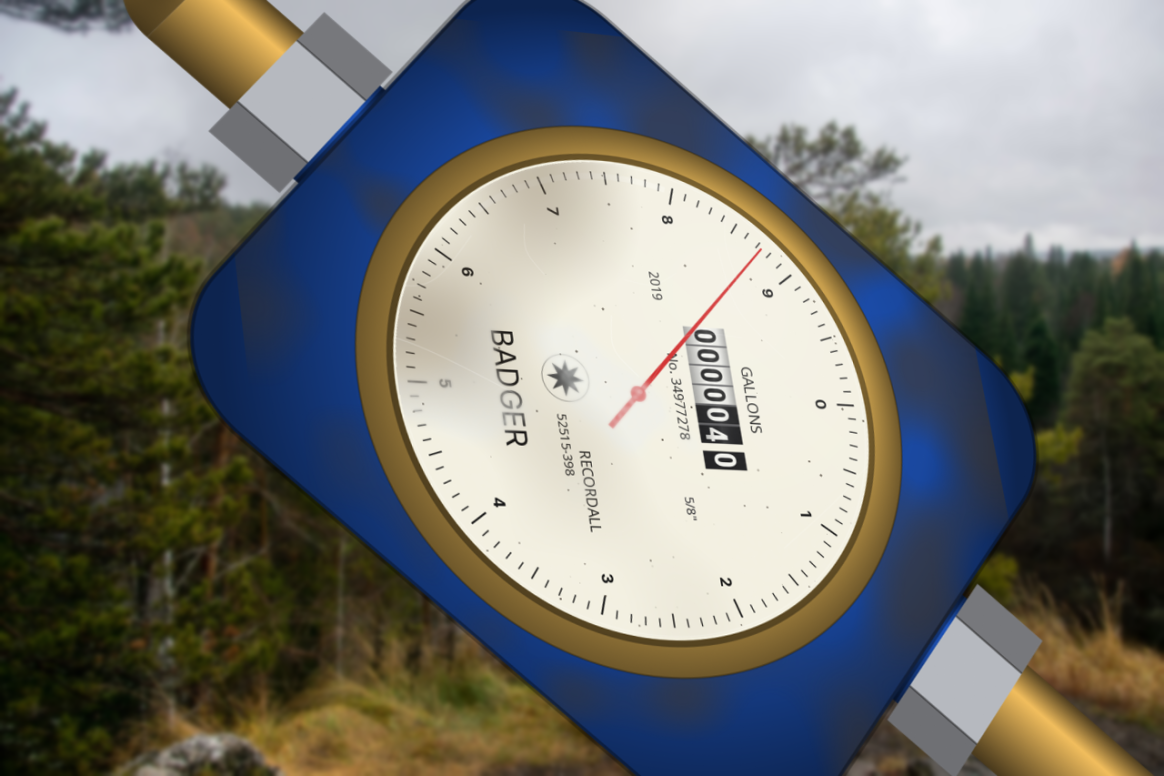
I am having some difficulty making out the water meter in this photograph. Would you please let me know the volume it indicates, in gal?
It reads 38.7 gal
